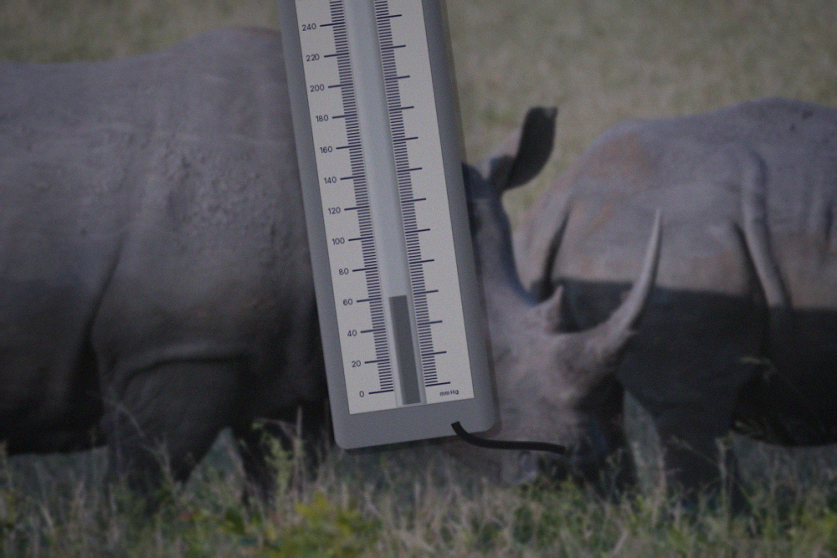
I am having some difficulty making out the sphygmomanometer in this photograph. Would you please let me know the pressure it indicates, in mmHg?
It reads 60 mmHg
